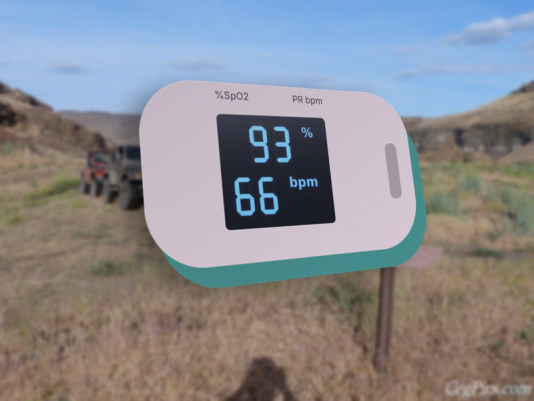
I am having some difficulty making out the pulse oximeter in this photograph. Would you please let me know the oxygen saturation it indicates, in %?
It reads 93 %
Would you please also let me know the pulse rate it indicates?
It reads 66 bpm
